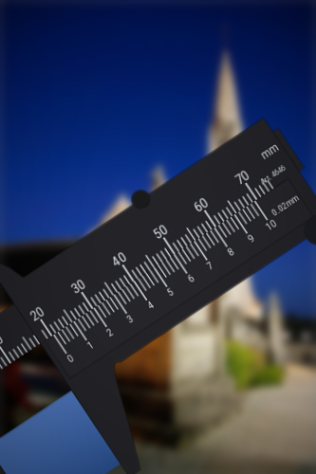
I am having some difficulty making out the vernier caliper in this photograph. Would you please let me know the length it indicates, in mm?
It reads 20.5 mm
